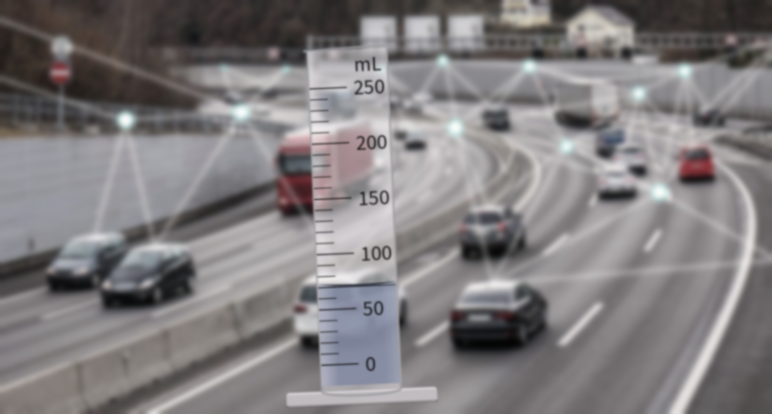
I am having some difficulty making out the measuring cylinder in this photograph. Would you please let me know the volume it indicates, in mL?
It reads 70 mL
